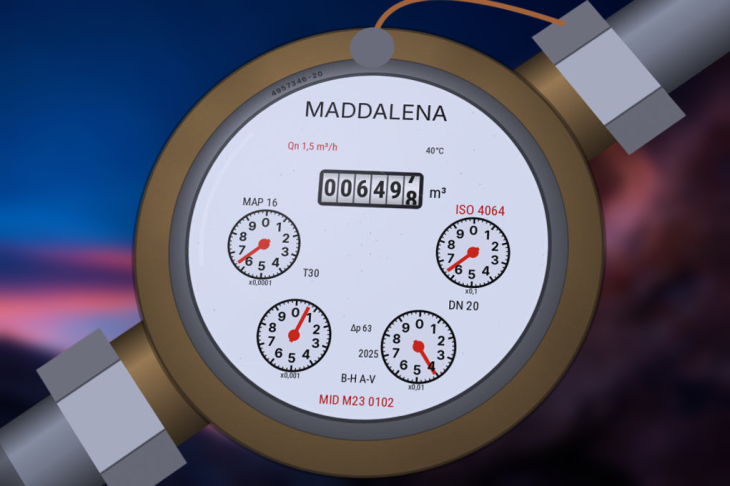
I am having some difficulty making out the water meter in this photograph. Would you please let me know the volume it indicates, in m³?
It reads 6497.6406 m³
